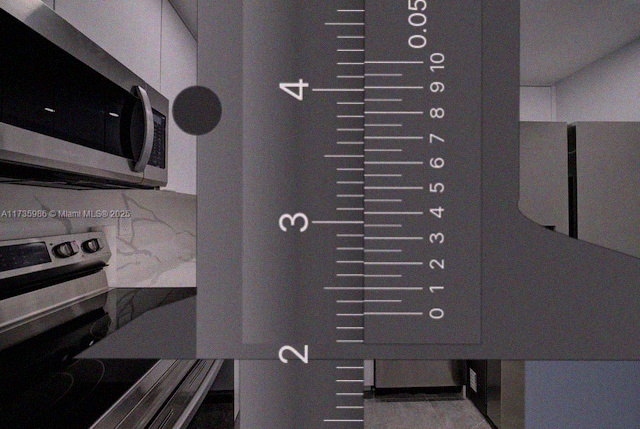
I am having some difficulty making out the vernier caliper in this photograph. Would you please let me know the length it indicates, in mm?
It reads 23.1 mm
